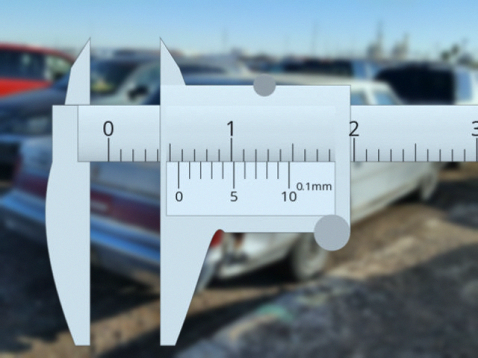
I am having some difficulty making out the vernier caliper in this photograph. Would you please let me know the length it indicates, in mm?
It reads 5.7 mm
